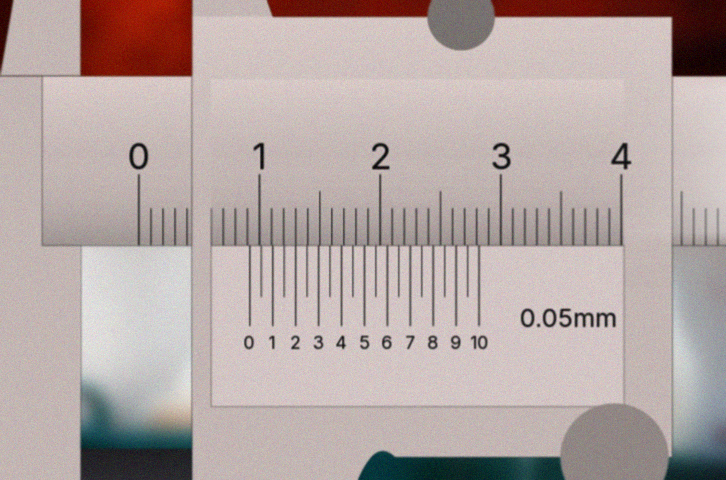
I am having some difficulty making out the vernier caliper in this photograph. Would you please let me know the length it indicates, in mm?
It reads 9.2 mm
